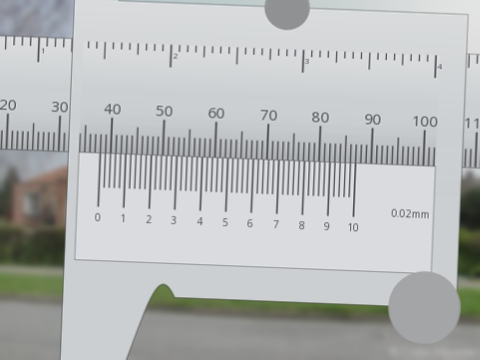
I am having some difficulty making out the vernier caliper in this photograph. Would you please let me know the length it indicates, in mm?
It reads 38.0 mm
